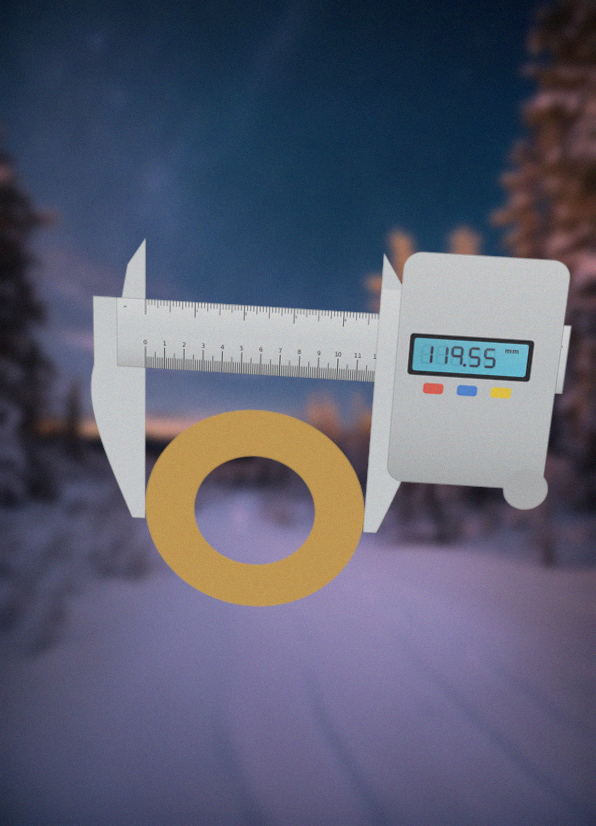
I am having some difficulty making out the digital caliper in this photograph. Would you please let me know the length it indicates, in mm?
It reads 119.55 mm
